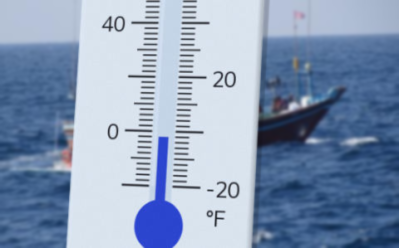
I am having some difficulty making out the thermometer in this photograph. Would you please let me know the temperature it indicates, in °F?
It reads -2 °F
